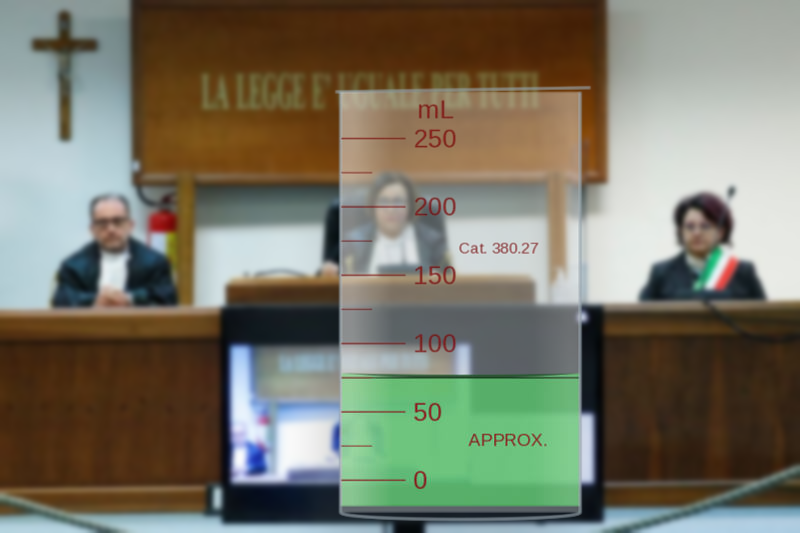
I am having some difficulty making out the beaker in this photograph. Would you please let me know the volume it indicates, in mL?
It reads 75 mL
